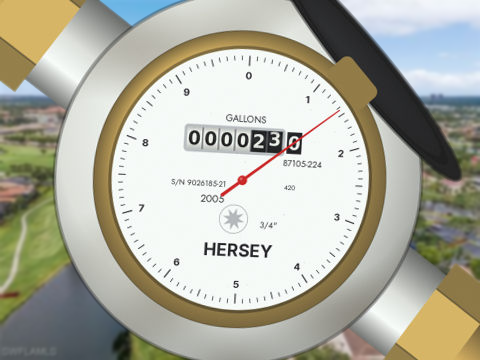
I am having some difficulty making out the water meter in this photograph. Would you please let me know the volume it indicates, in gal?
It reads 231.4 gal
